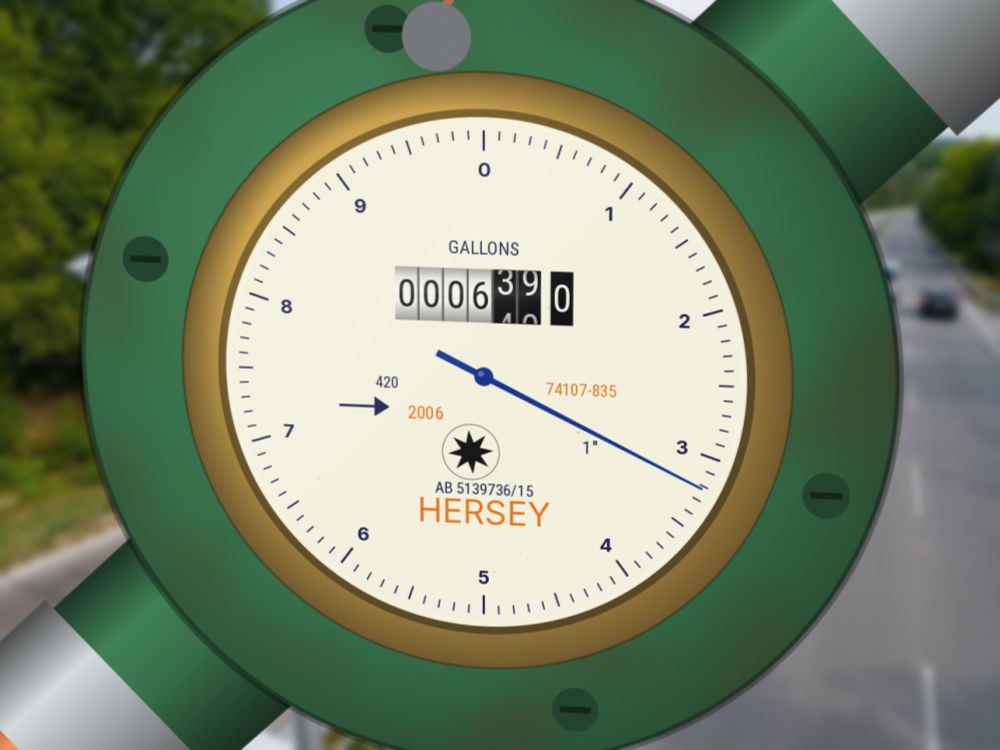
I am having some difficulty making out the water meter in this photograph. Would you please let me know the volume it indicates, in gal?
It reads 6393.2 gal
